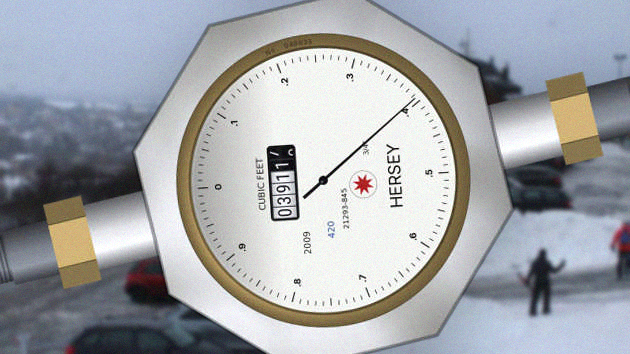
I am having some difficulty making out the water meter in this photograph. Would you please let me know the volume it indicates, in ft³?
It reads 39117.39 ft³
